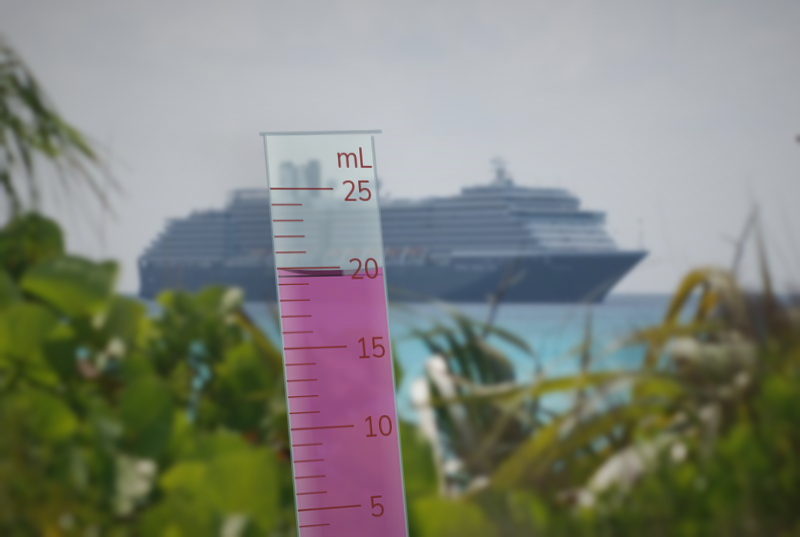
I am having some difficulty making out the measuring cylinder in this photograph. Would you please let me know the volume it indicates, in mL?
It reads 19.5 mL
